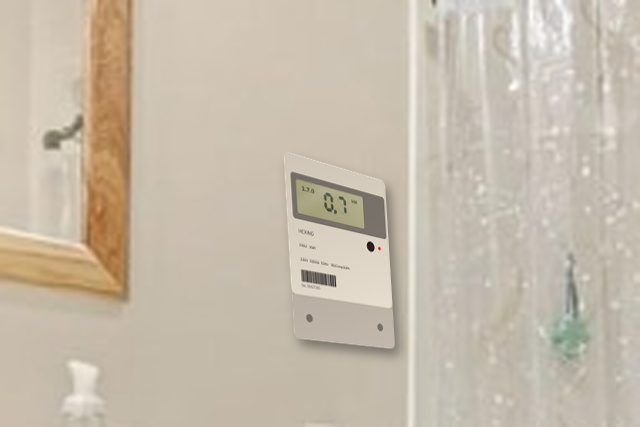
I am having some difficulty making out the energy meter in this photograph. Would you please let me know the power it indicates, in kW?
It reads 0.7 kW
